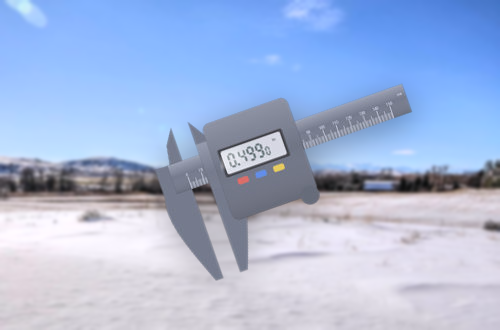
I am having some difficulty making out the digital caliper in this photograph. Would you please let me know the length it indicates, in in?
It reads 0.4990 in
